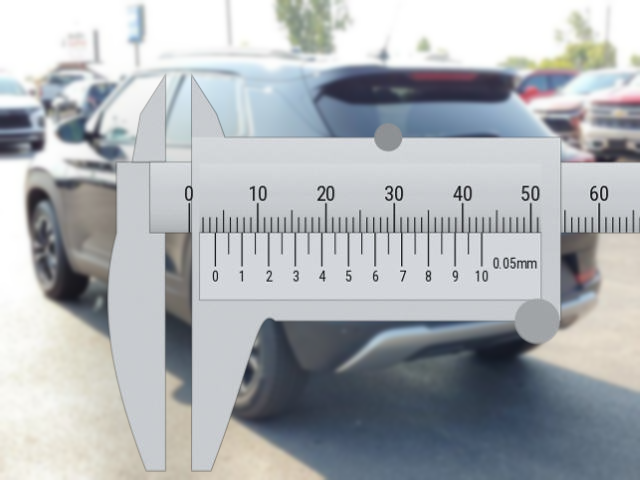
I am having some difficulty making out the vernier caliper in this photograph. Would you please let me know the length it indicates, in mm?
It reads 3.8 mm
